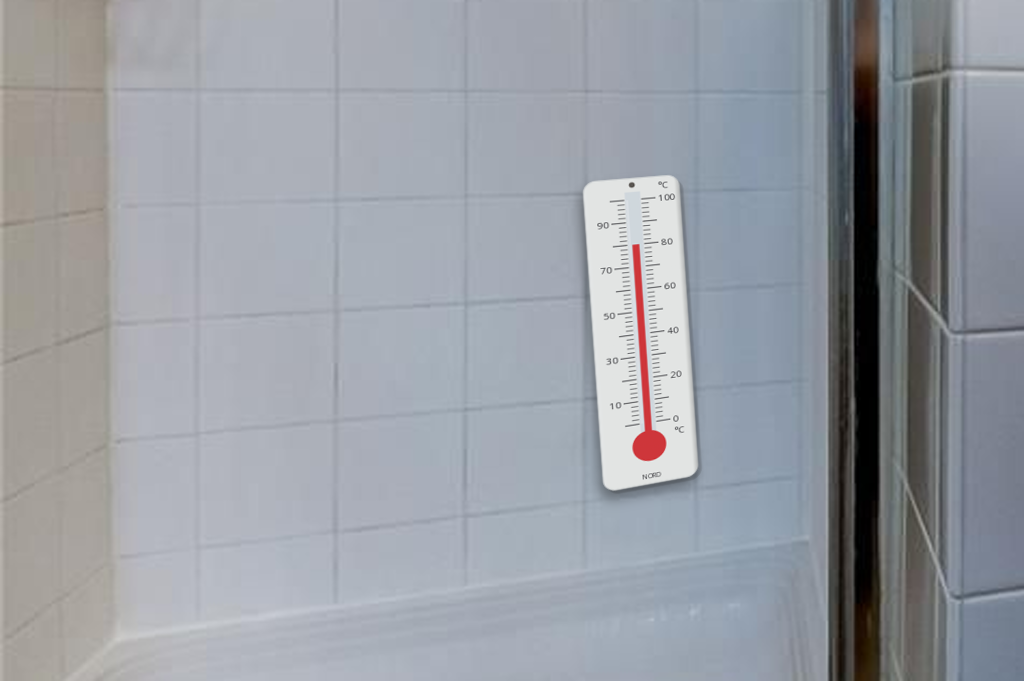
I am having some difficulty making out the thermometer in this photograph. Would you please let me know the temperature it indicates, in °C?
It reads 80 °C
